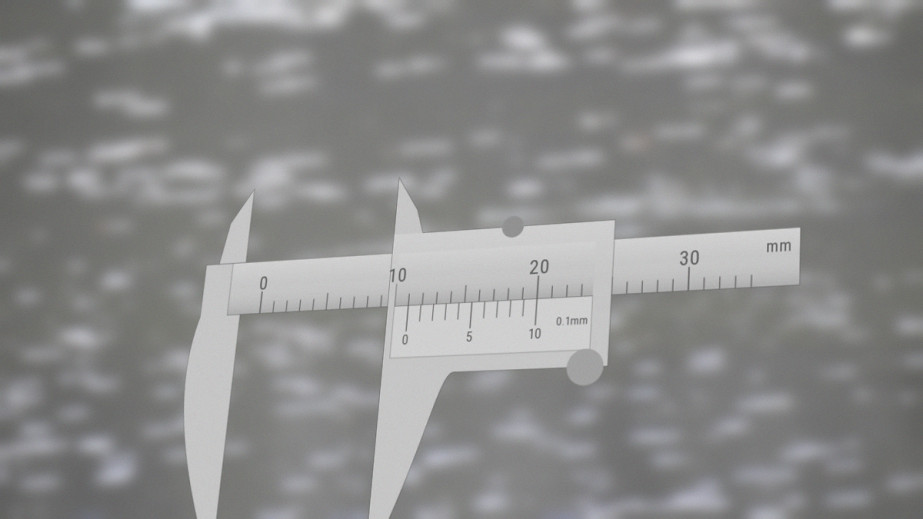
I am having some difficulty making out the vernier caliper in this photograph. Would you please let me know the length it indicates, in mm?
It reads 11.0 mm
